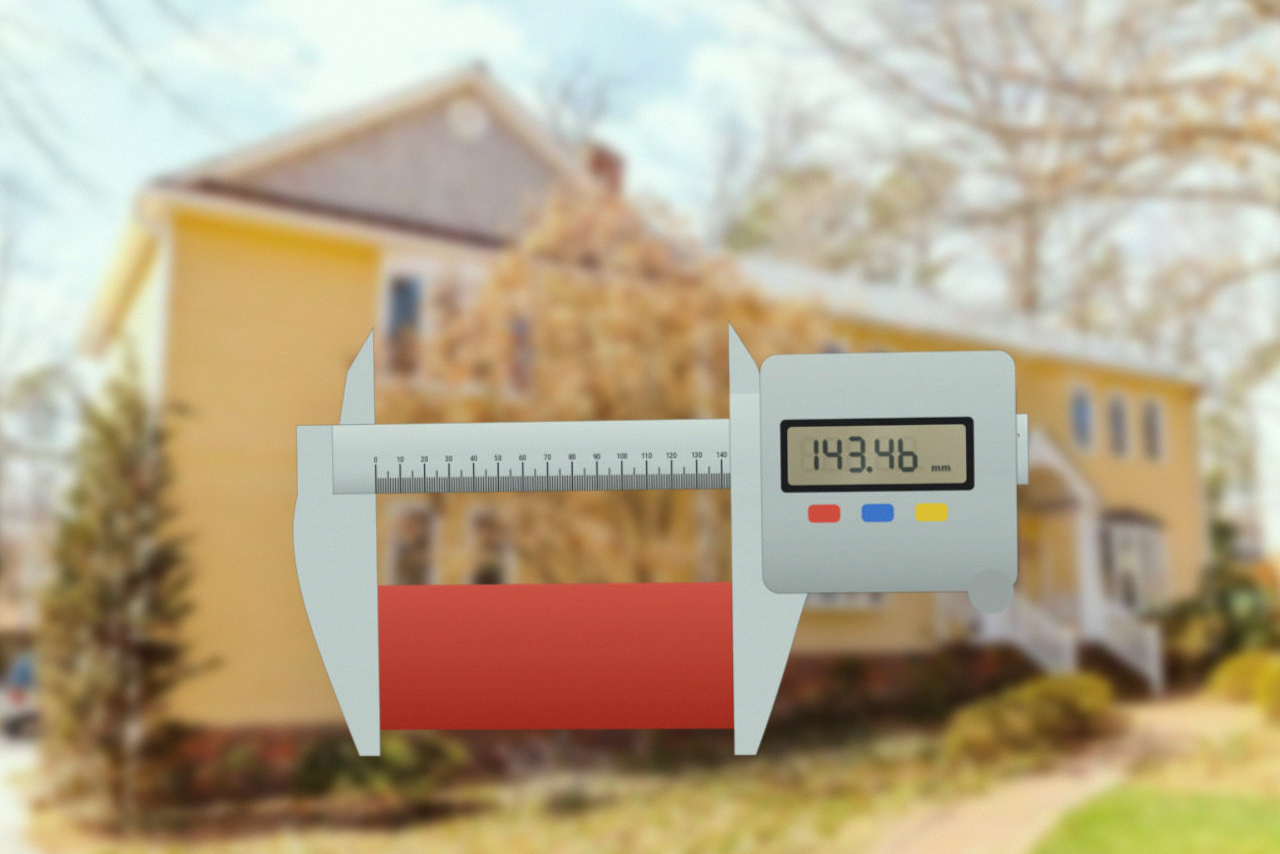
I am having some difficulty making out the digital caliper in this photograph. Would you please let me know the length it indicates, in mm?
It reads 143.46 mm
